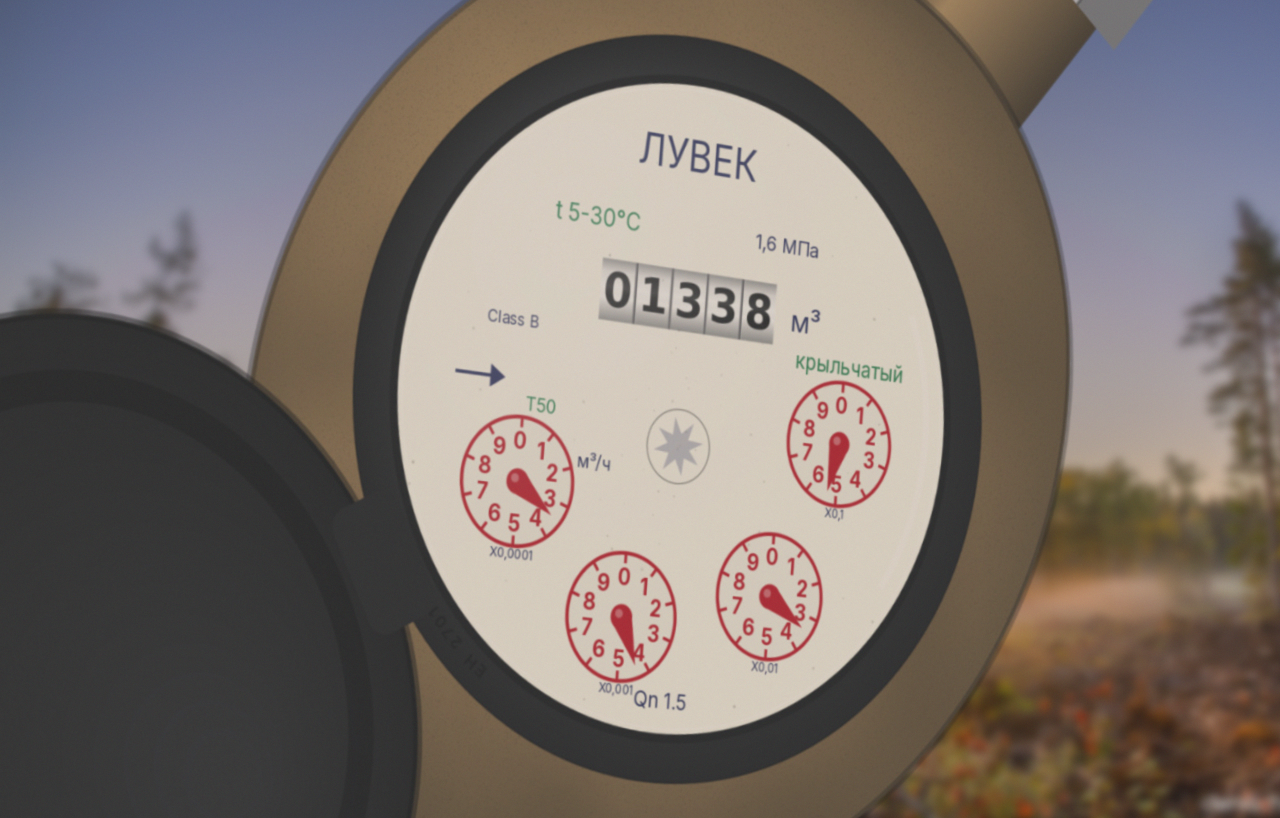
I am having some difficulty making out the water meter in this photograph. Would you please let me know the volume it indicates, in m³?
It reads 1338.5343 m³
